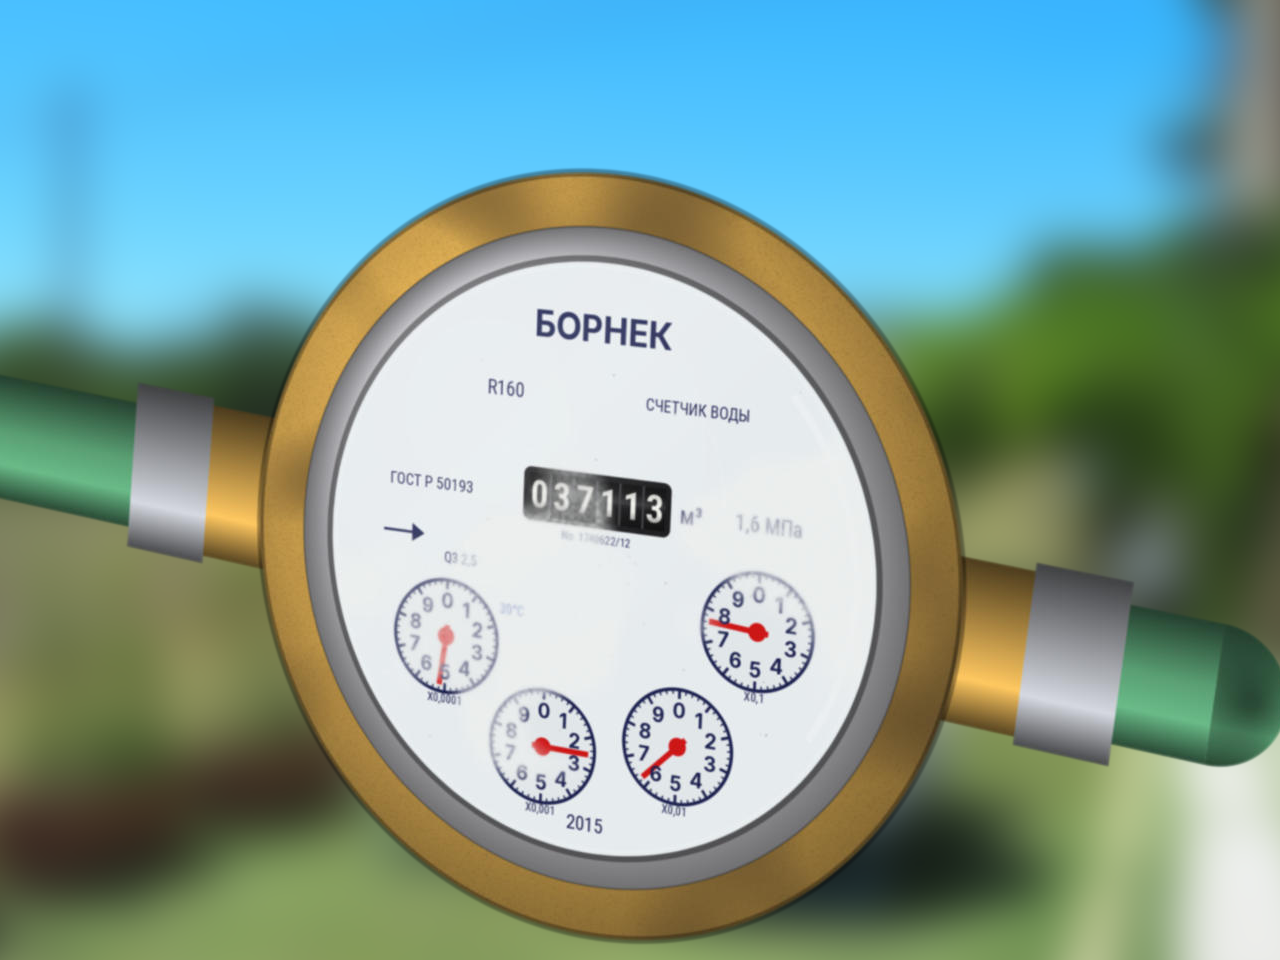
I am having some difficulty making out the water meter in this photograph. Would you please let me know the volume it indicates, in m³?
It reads 37113.7625 m³
